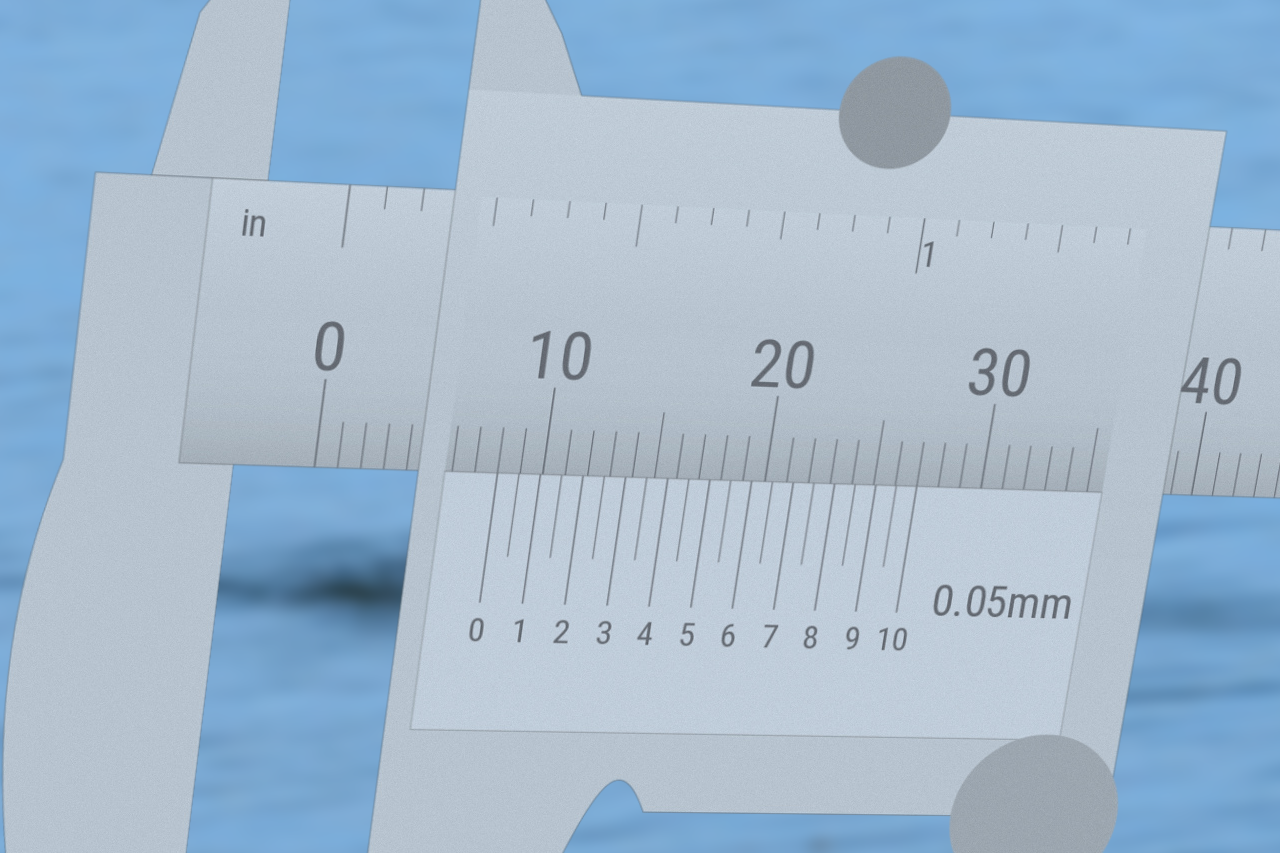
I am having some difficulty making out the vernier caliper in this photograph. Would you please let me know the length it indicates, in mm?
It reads 8.0 mm
